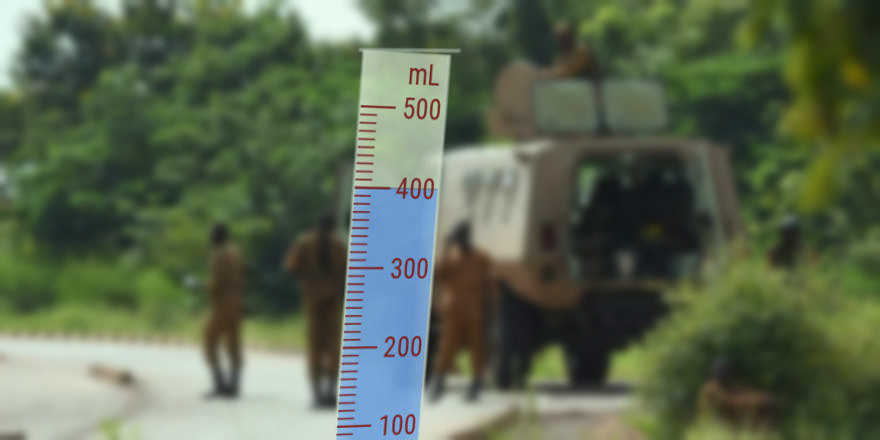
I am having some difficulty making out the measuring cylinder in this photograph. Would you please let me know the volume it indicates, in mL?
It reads 400 mL
